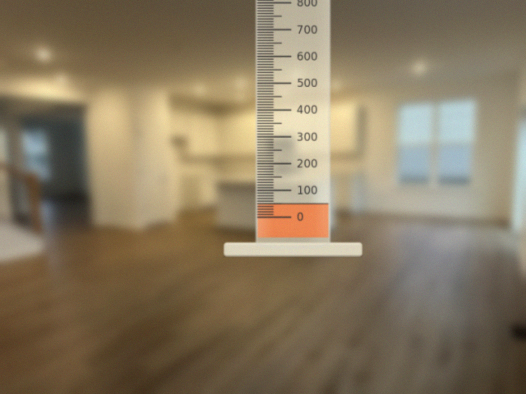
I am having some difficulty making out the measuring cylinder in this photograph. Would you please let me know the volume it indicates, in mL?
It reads 50 mL
